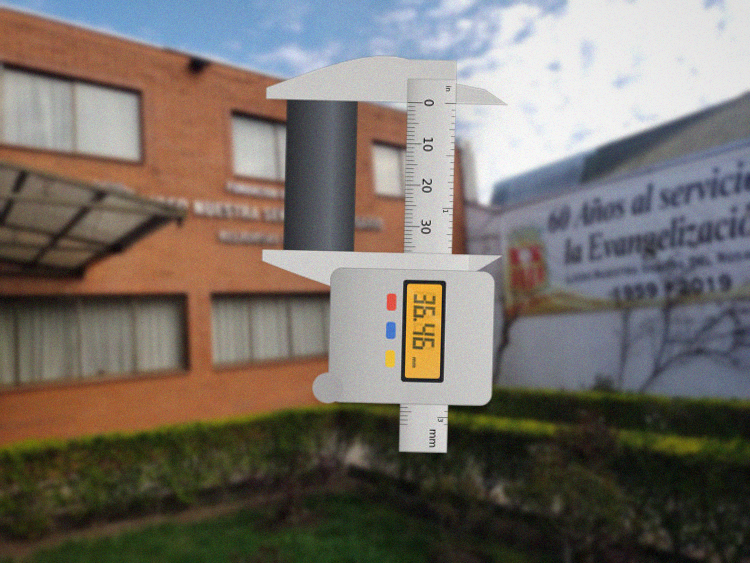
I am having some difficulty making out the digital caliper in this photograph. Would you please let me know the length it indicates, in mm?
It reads 36.46 mm
